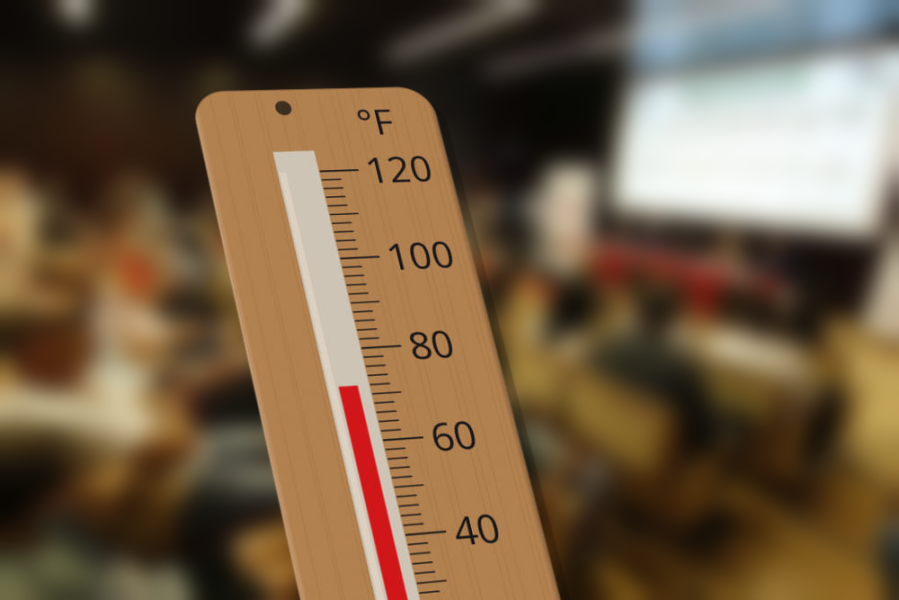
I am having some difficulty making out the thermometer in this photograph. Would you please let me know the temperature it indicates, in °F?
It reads 72 °F
